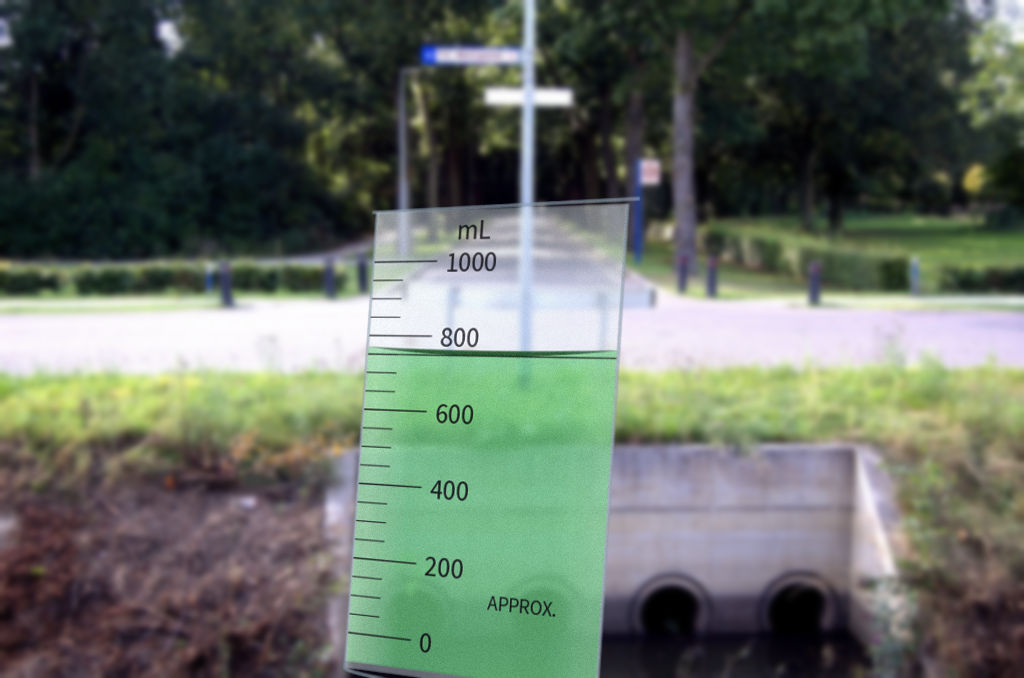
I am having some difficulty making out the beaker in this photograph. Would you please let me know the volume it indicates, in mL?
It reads 750 mL
